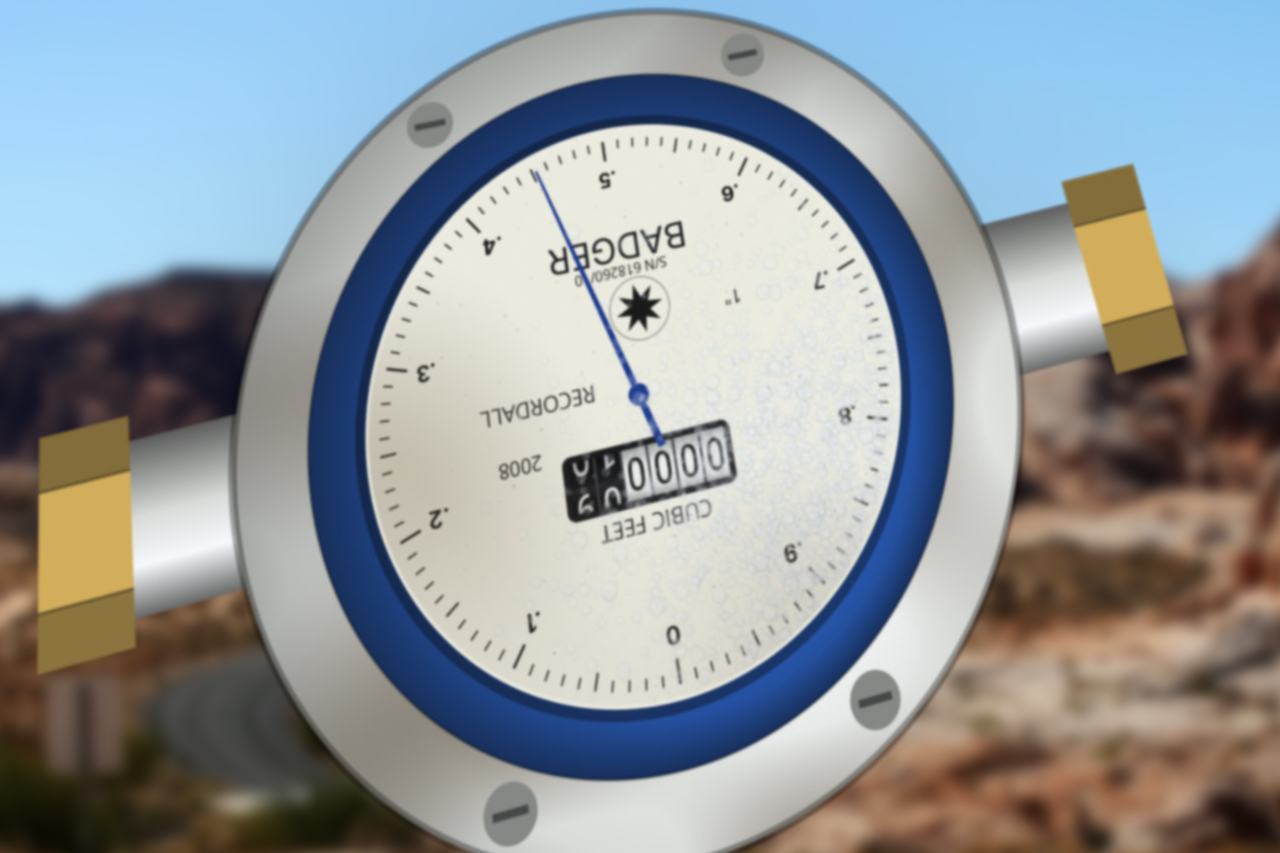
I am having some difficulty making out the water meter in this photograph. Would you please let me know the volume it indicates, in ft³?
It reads 9.45 ft³
